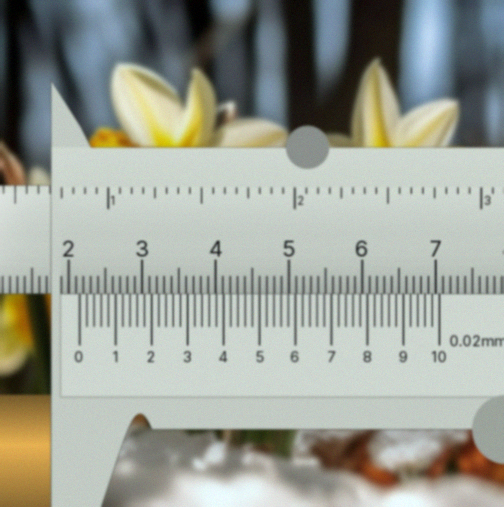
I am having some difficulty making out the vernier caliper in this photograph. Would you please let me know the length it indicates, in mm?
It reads 21.5 mm
